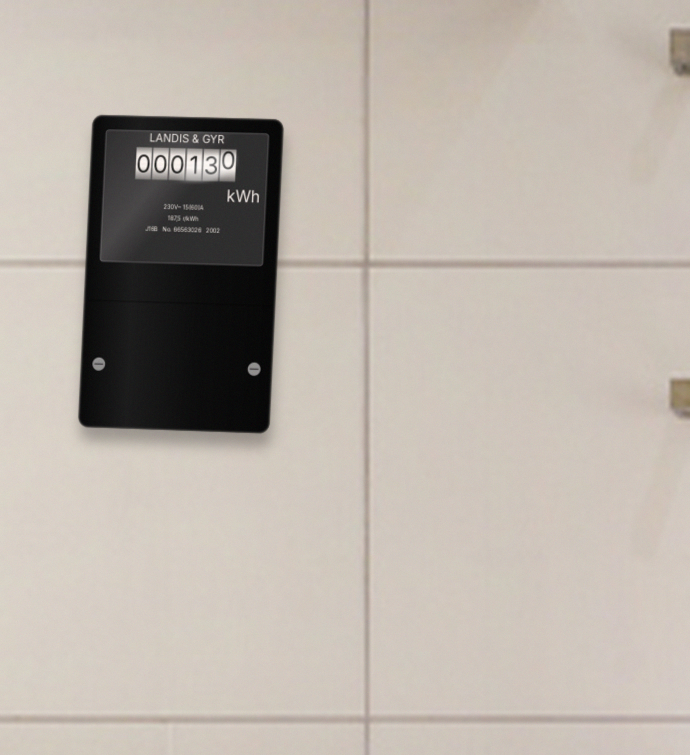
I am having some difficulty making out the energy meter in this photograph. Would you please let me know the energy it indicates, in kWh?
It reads 130 kWh
